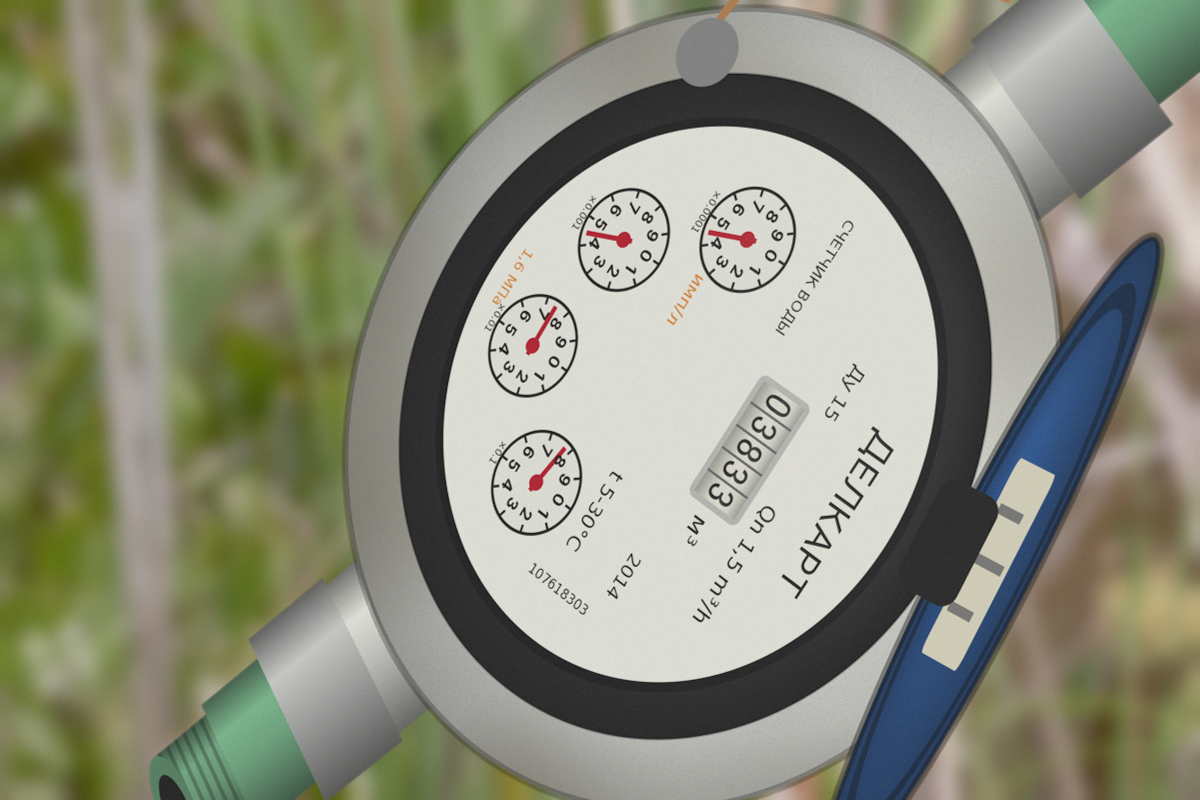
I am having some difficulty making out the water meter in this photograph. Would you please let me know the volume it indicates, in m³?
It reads 3833.7744 m³
